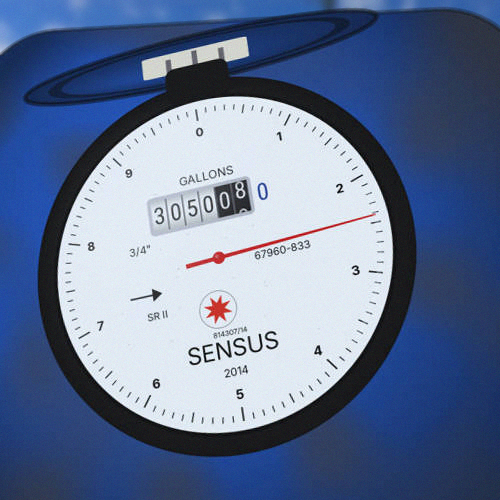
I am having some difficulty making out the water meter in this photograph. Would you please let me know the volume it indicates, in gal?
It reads 3050082.4 gal
